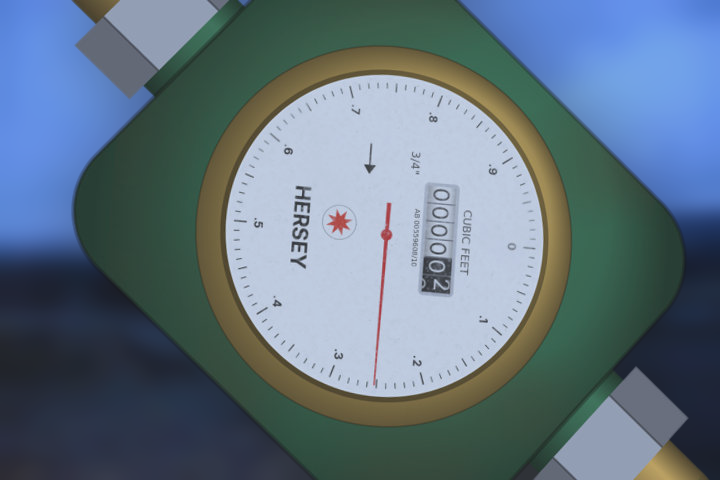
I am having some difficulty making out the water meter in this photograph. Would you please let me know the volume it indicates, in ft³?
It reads 2.25 ft³
